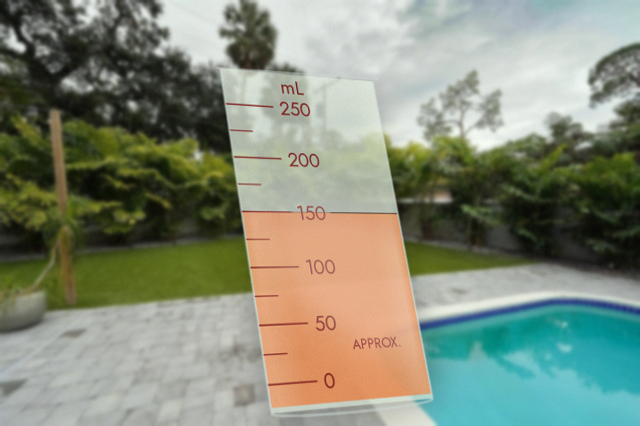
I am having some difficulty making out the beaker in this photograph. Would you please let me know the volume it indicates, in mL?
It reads 150 mL
